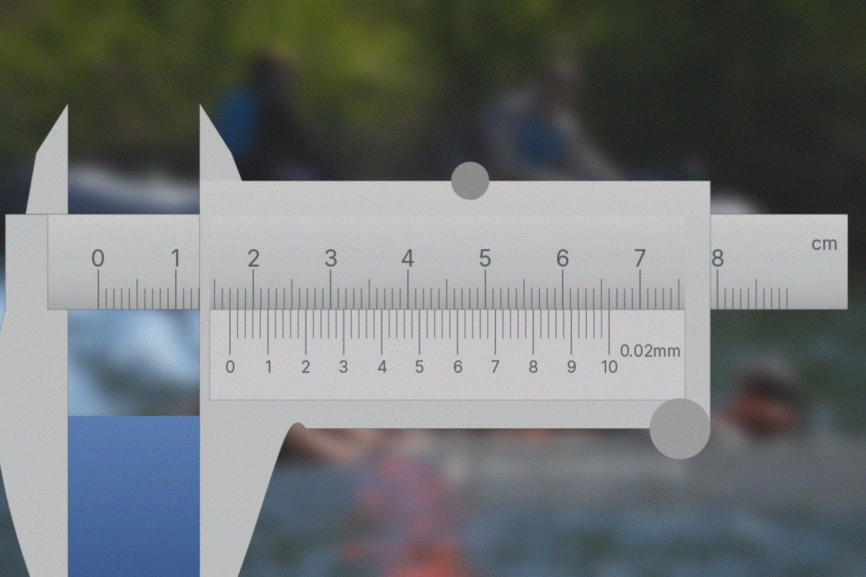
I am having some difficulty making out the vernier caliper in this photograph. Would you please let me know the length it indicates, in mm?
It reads 17.0 mm
